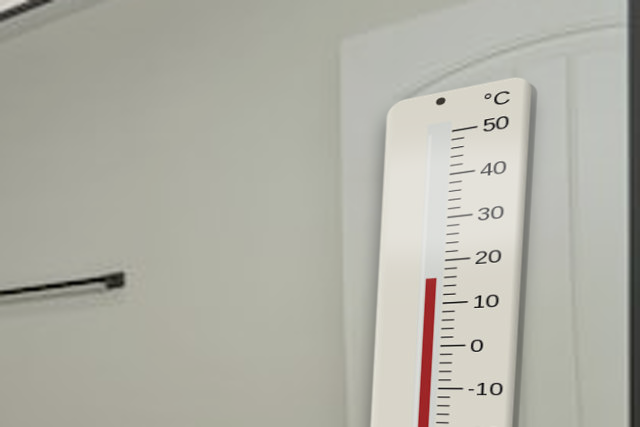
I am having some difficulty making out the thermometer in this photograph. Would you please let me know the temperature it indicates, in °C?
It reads 16 °C
